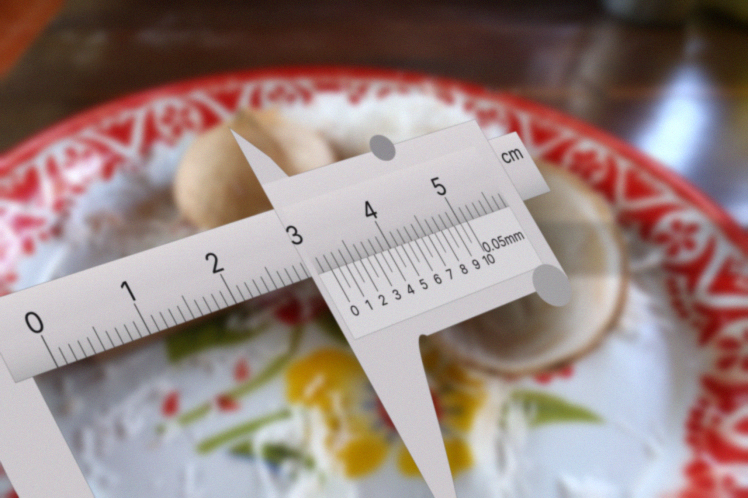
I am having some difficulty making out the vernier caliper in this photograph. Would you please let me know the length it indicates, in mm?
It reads 32.0 mm
